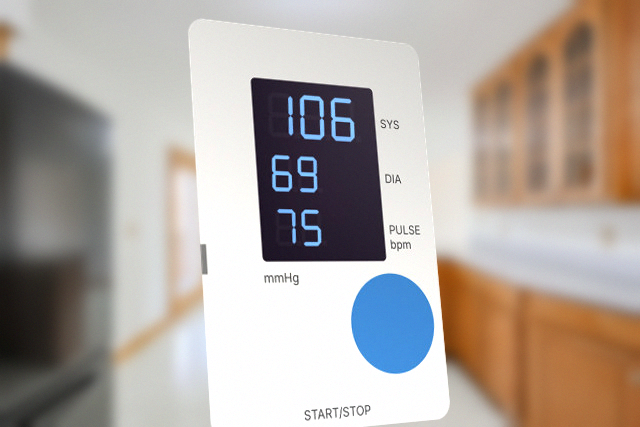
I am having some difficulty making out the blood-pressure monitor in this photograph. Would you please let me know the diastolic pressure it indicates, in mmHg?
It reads 69 mmHg
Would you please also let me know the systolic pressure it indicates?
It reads 106 mmHg
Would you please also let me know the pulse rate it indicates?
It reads 75 bpm
